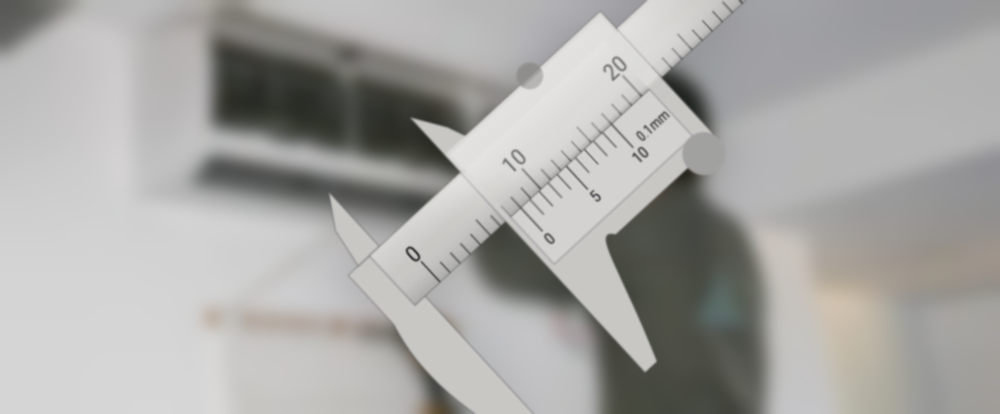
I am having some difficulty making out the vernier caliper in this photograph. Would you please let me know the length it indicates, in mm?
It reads 8.0 mm
